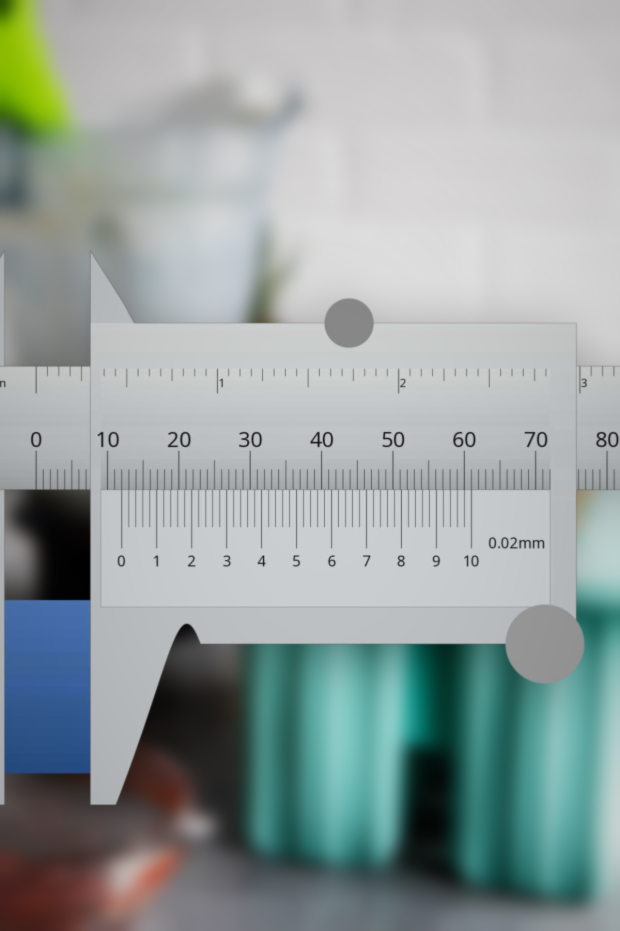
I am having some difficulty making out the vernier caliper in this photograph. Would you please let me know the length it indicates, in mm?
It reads 12.0 mm
